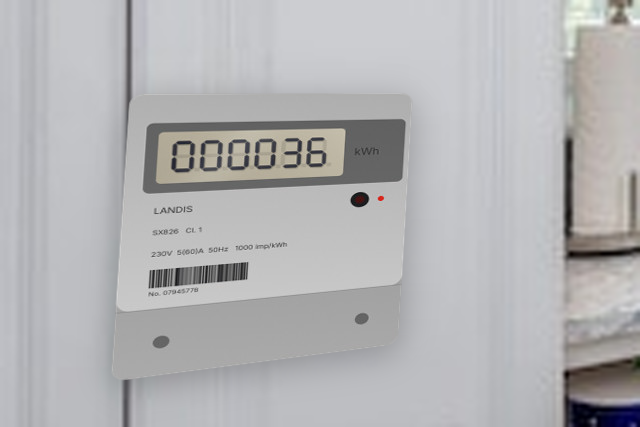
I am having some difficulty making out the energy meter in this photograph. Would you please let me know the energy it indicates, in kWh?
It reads 36 kWh
